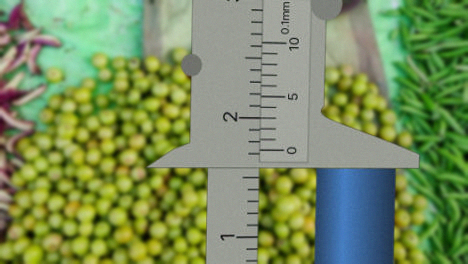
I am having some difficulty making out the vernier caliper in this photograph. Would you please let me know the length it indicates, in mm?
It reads 17.3 mm
